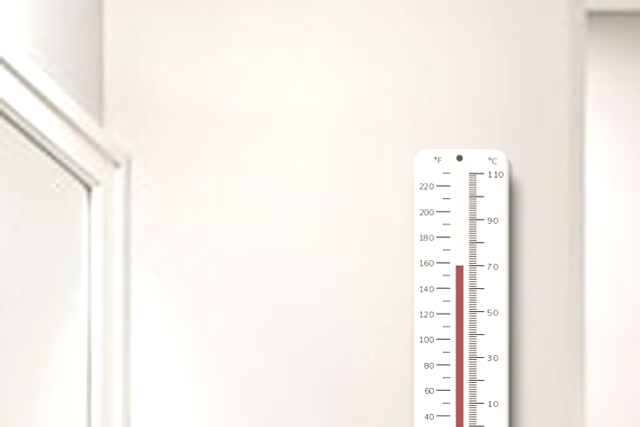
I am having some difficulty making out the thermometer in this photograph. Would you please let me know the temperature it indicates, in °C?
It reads 70 °C
